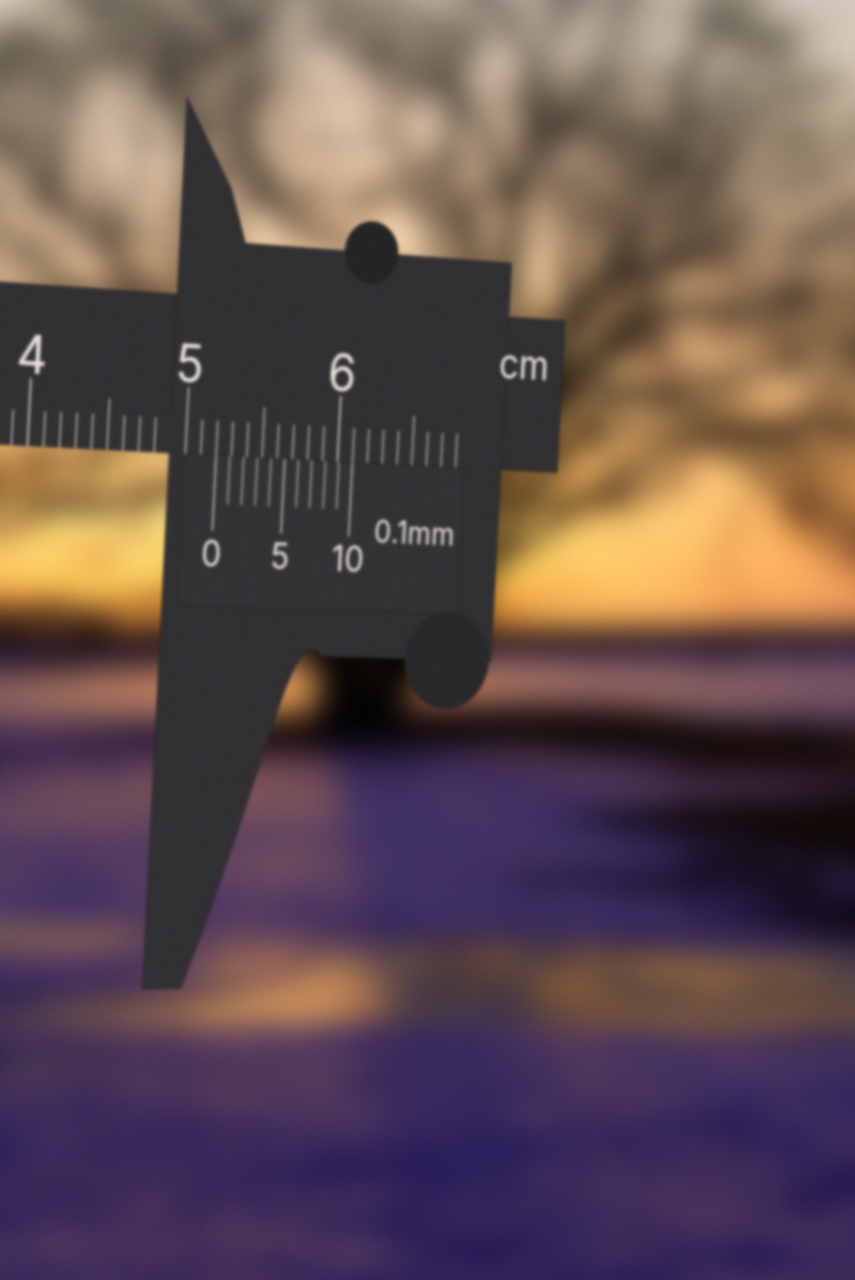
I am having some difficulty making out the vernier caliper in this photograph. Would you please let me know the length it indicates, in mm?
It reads 52.0 mm
